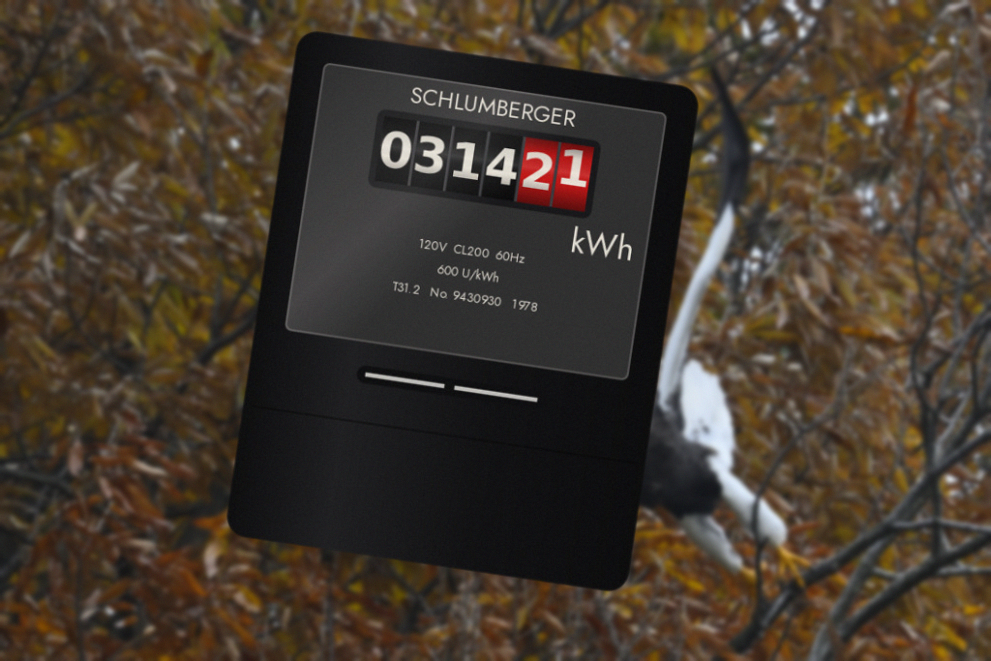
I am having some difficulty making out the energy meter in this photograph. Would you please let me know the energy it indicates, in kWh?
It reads 314.21 kWh
